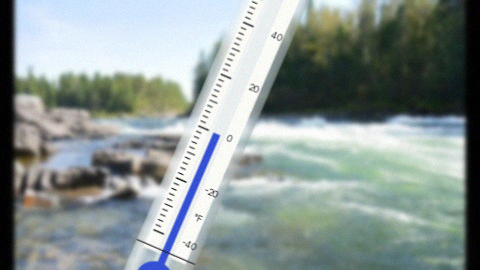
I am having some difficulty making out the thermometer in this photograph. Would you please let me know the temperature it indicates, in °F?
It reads 0 °F
